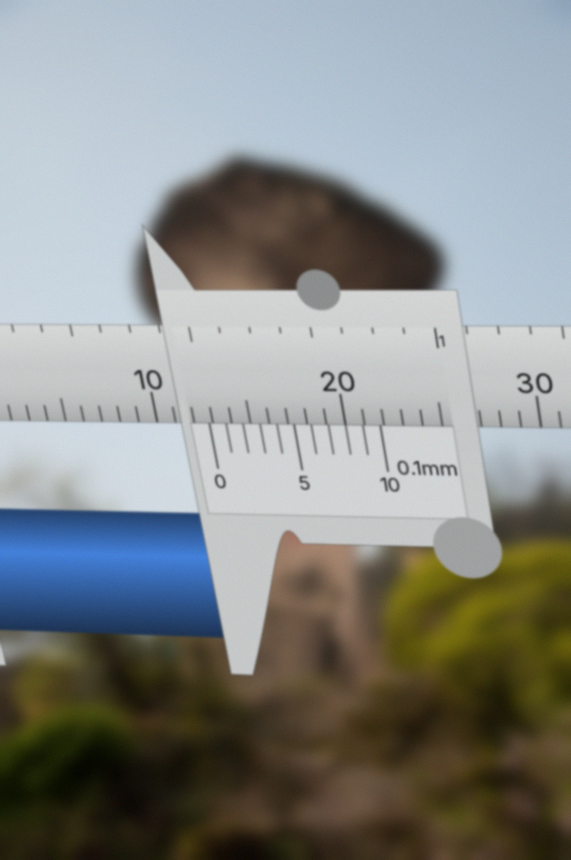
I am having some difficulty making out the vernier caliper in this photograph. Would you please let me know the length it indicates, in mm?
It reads 12.8 mm
